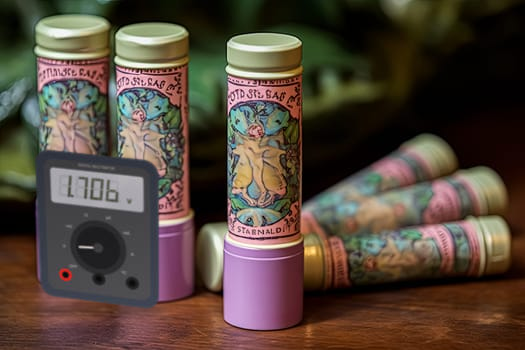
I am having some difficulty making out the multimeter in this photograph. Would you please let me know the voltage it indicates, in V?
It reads 1.706 V
